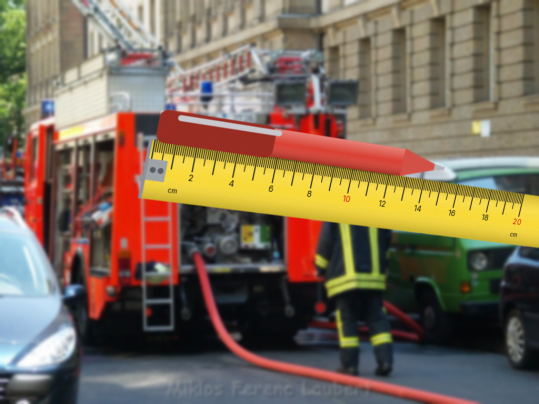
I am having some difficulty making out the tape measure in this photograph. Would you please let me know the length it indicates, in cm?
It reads 15 cm
